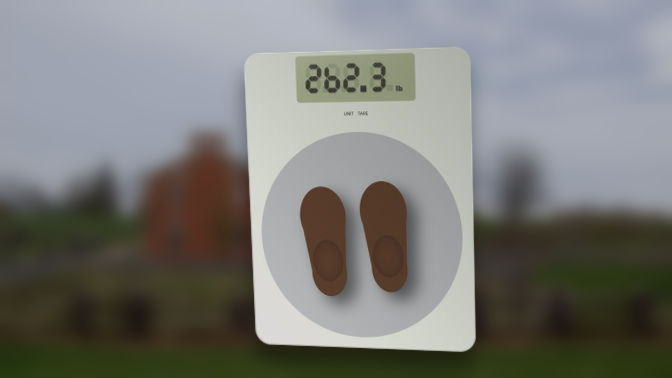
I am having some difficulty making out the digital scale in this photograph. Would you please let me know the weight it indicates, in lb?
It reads 262.3 lb
